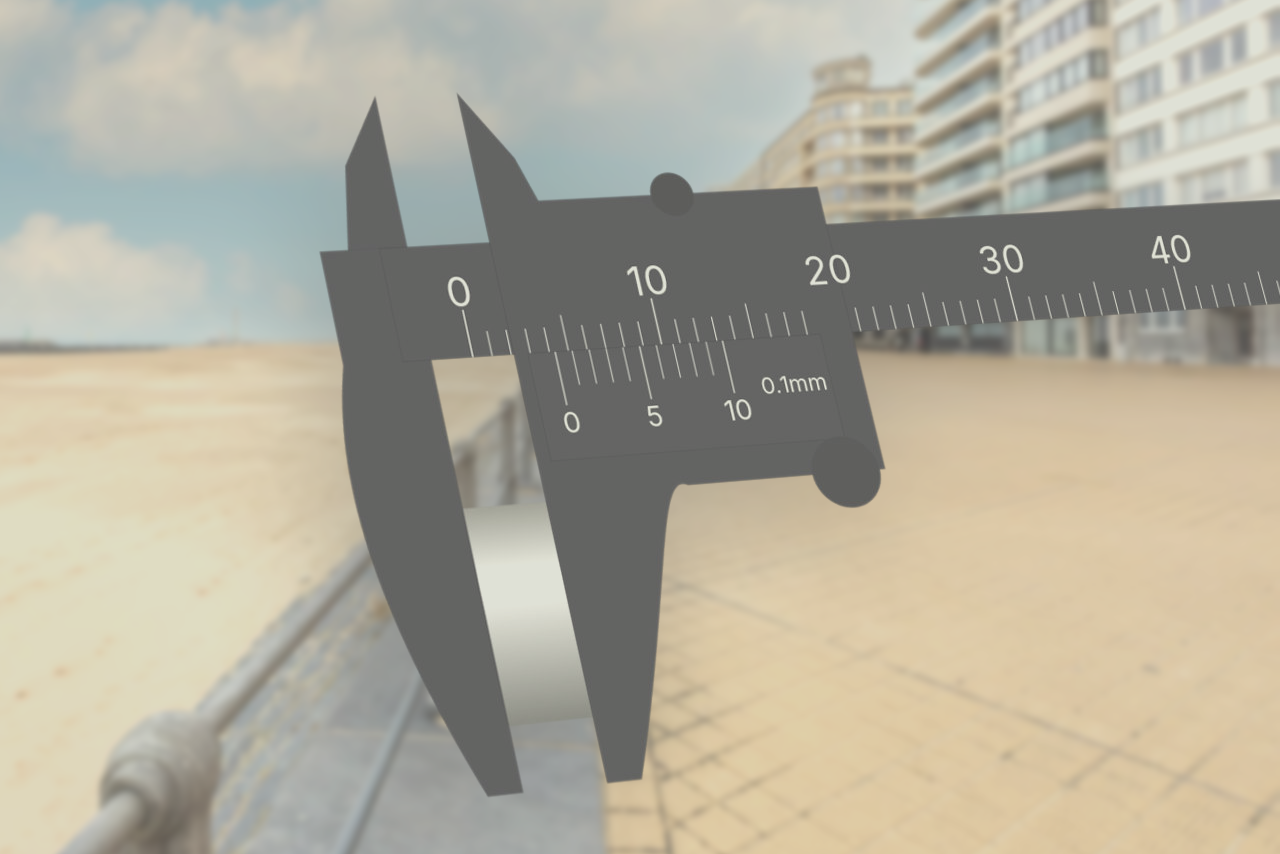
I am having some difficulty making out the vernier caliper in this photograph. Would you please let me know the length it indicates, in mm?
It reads 4.3 mm
